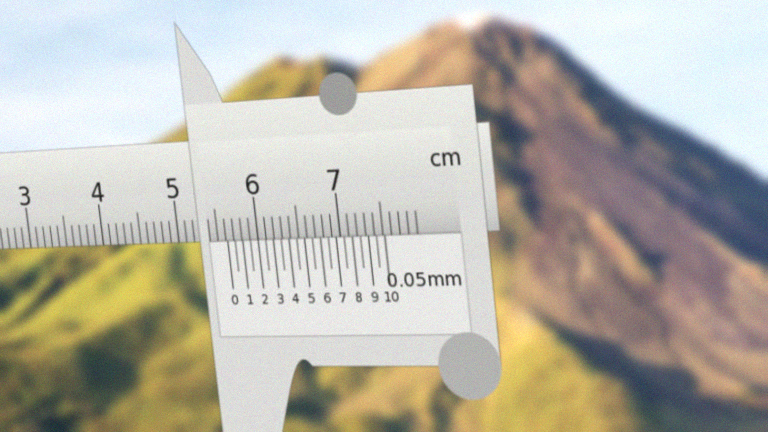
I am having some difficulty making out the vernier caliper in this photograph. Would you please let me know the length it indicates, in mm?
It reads 56.2 mm
